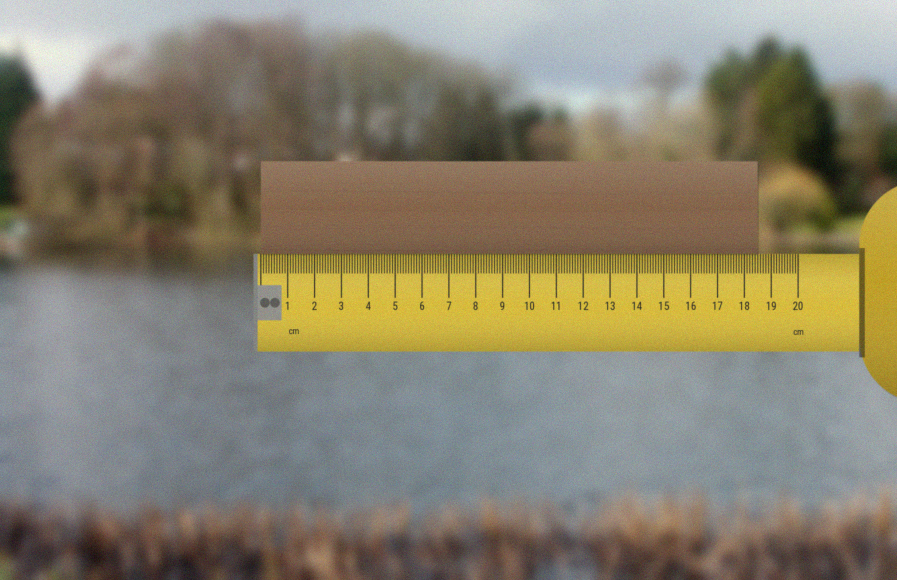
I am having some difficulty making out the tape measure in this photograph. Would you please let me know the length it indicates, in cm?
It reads 18.5 cm
